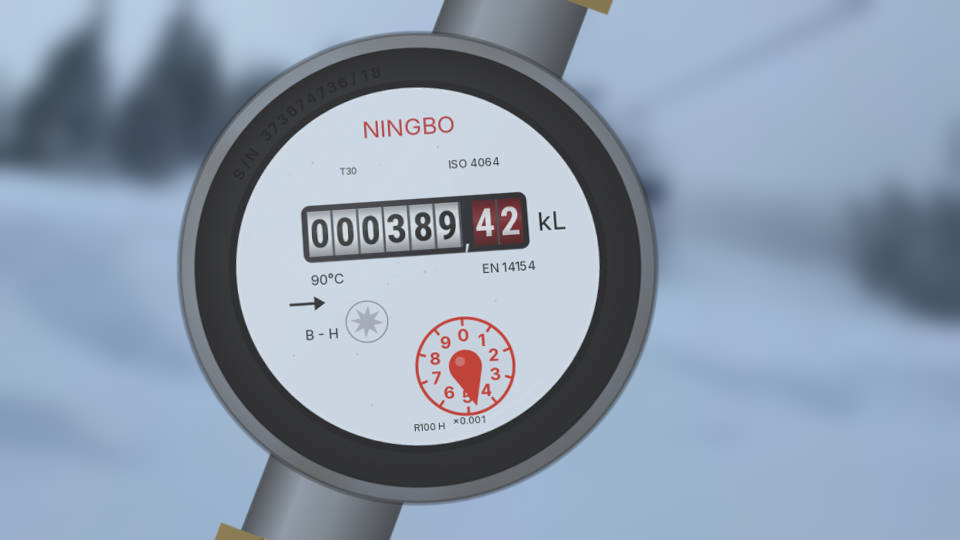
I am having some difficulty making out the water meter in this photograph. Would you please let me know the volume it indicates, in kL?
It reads 389.424 kL
